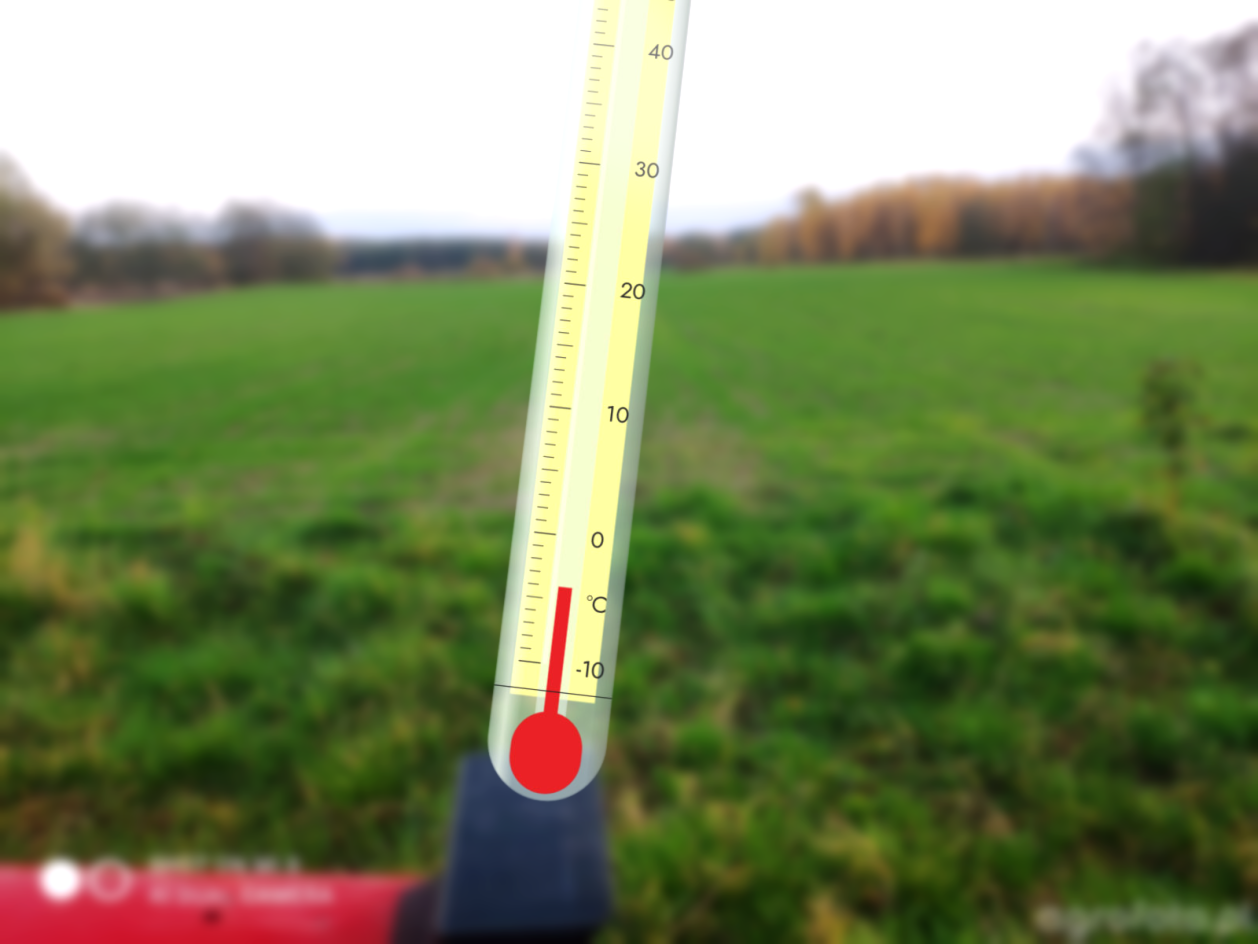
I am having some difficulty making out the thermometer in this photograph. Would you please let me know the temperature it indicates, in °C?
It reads -4 °C
